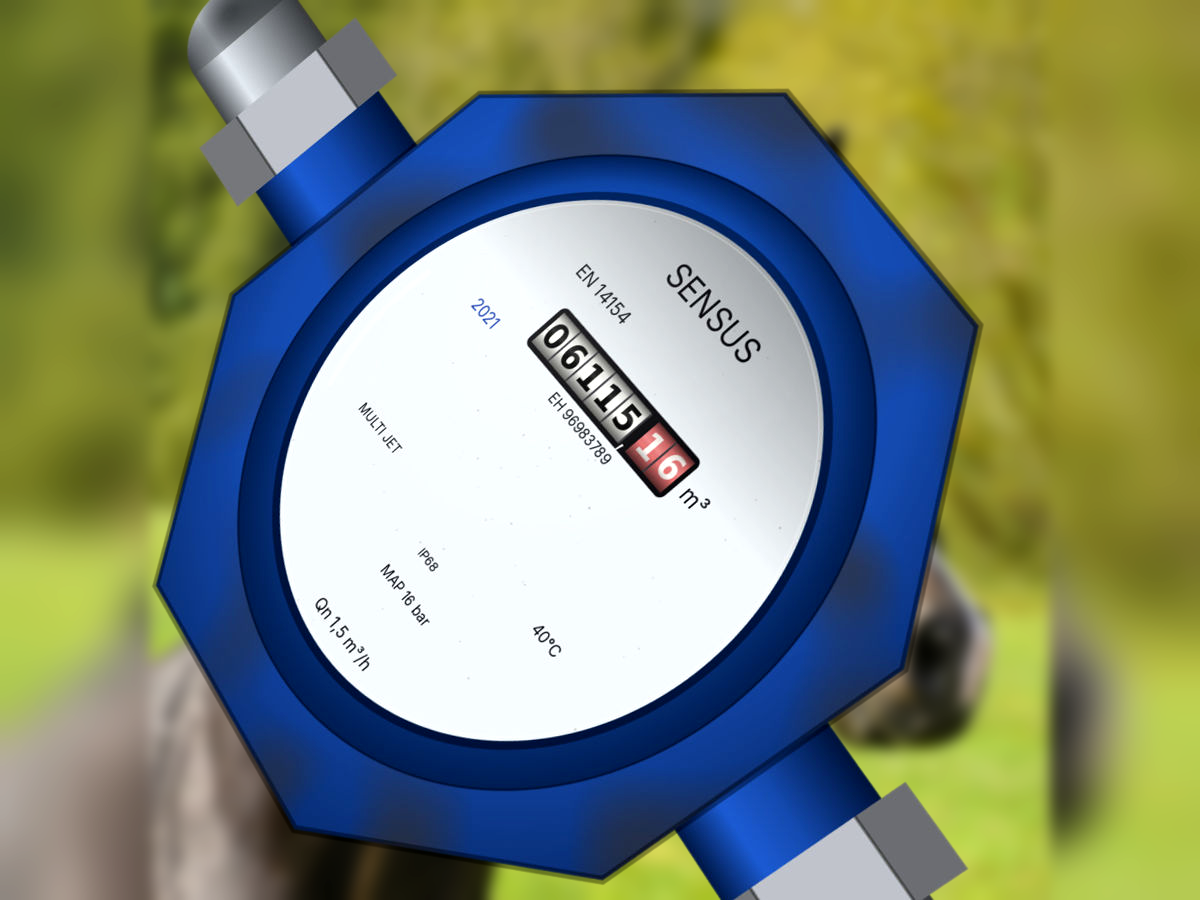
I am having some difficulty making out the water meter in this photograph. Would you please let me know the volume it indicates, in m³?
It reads 6115.16 m³
